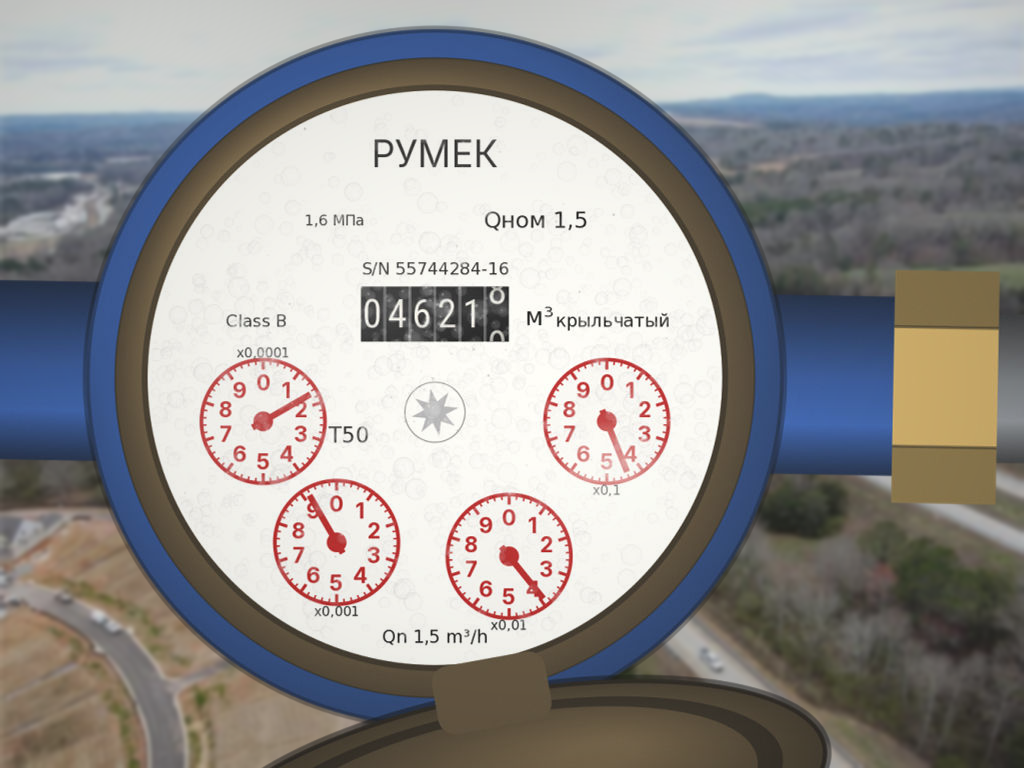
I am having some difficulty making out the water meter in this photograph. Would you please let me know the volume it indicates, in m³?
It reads 46218.4391 m³
